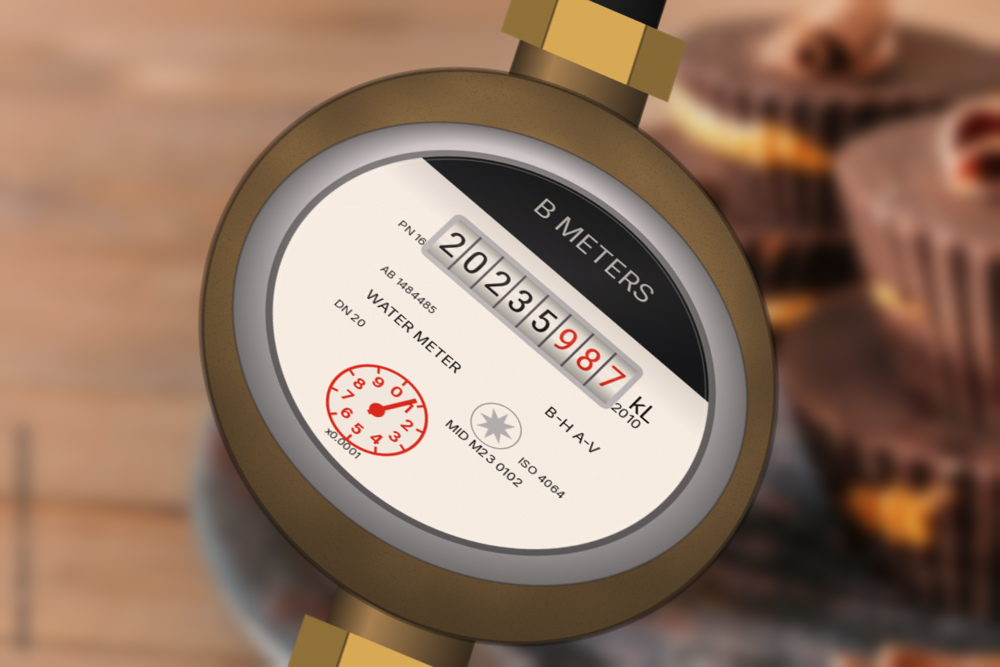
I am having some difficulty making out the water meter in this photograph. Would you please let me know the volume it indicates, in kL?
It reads 20235.9870 kL
